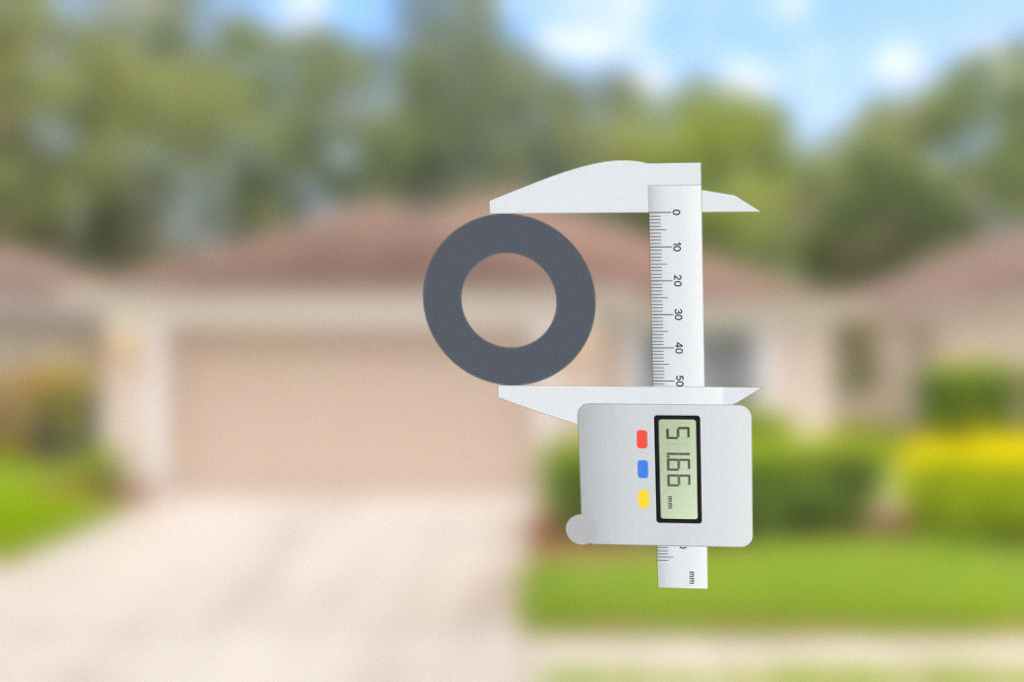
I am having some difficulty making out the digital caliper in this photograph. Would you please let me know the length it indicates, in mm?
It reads 51.66 mm
